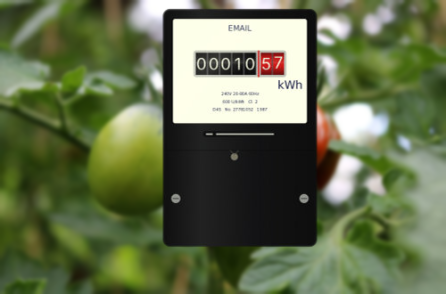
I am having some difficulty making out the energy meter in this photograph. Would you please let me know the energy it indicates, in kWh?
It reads 10.57 kWh
